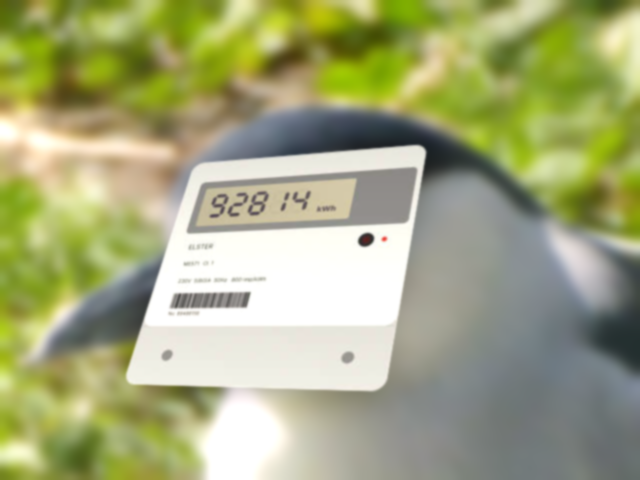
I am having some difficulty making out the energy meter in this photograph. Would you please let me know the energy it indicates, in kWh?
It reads 92814 kWh
